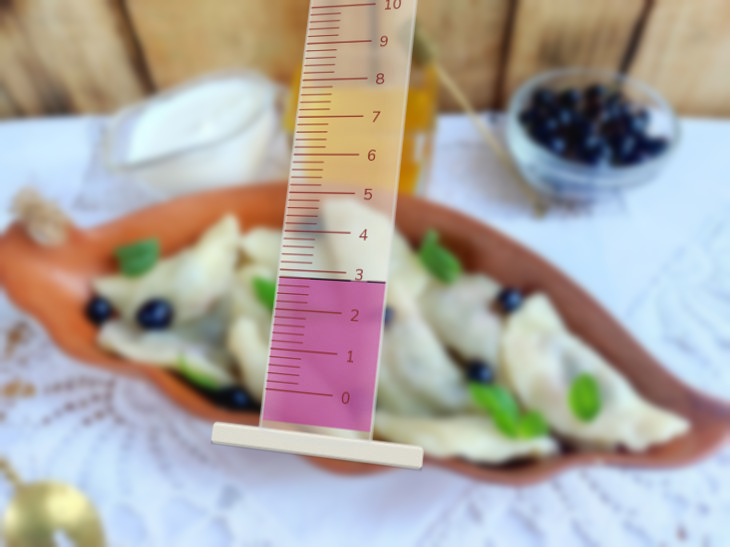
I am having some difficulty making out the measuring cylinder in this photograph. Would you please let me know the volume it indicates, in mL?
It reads 2.8 mL
